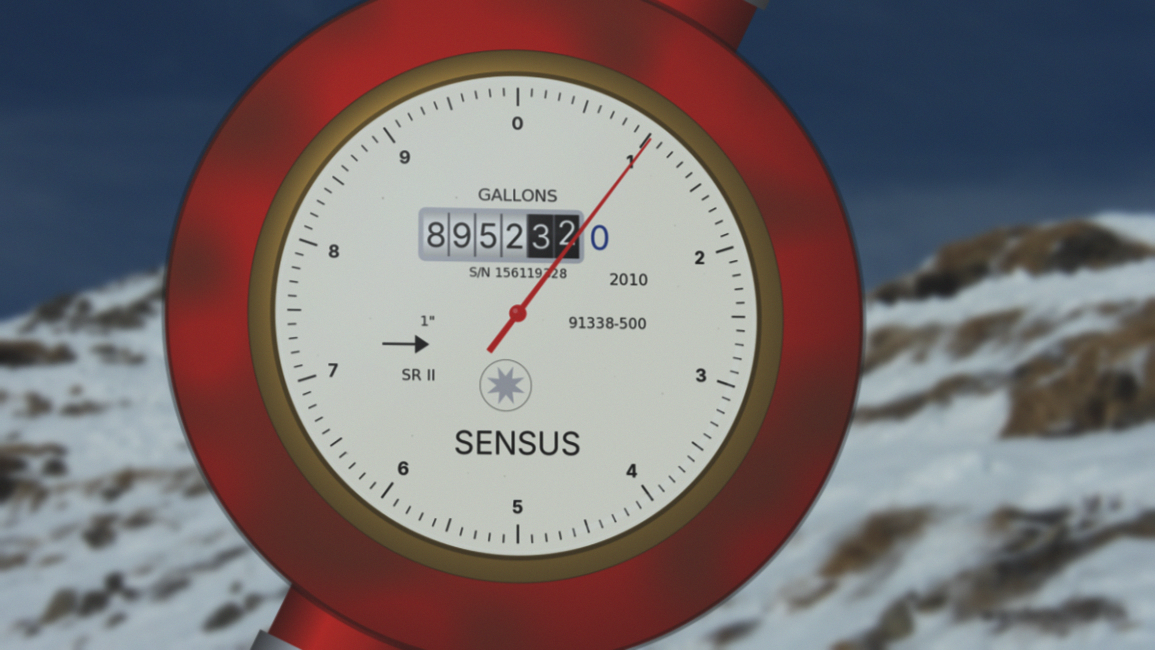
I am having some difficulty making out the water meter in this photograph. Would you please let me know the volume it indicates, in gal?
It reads 8952321.0 gal
